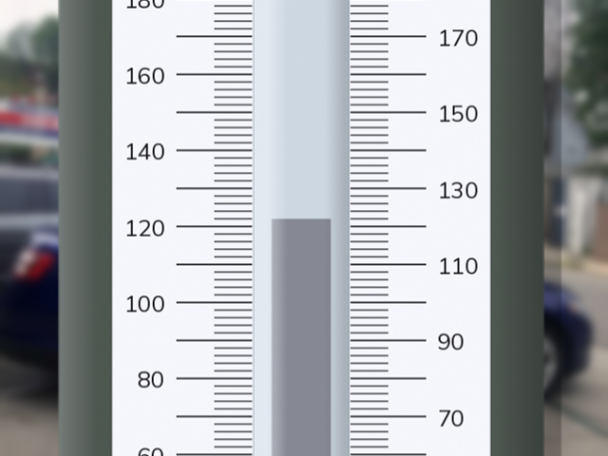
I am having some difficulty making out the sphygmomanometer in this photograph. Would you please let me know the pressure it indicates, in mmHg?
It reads 122 mmHg
